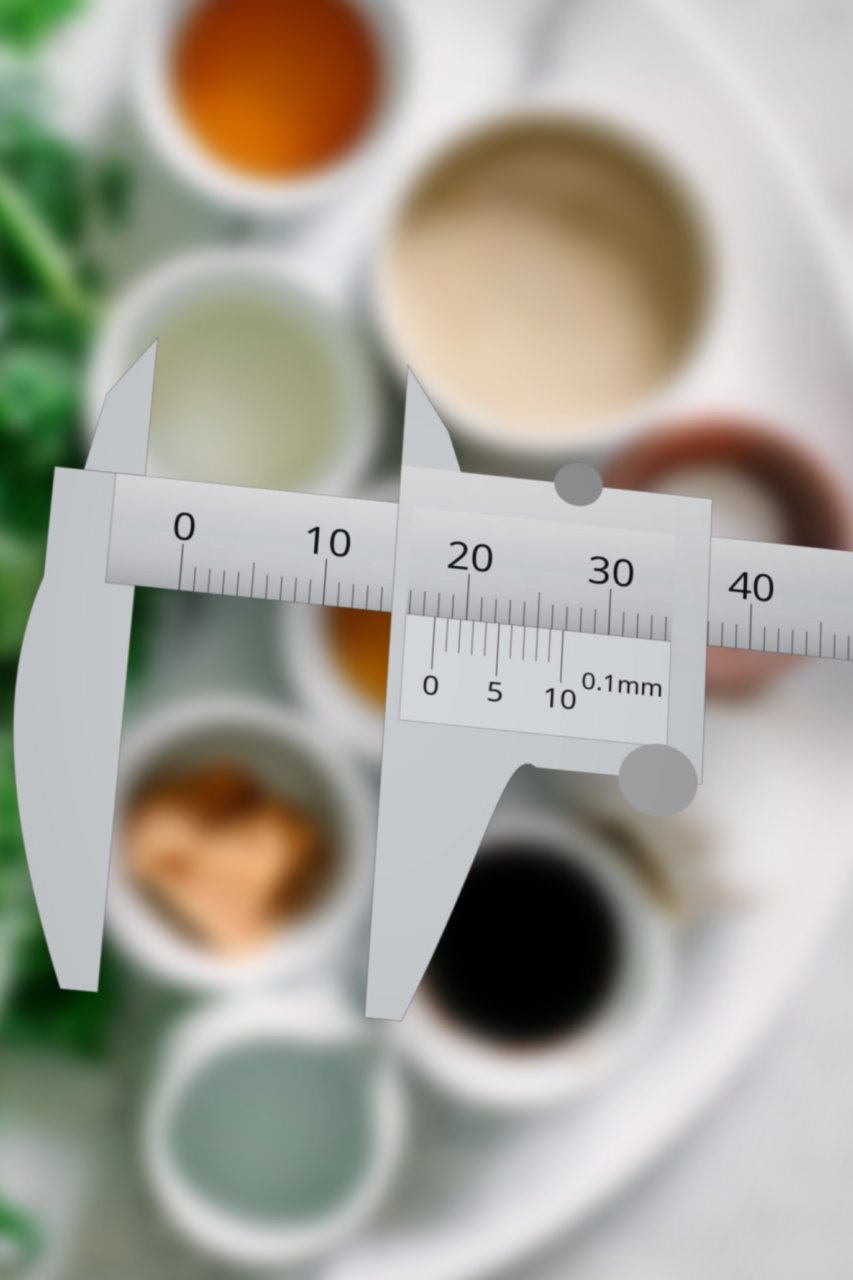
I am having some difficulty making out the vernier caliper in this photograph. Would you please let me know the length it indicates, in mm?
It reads 17.8 mm
